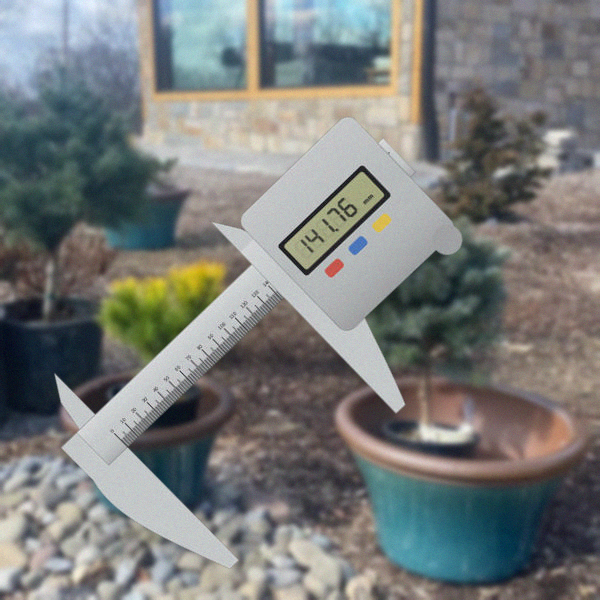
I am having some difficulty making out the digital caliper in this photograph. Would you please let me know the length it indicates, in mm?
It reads 141.76 mm
